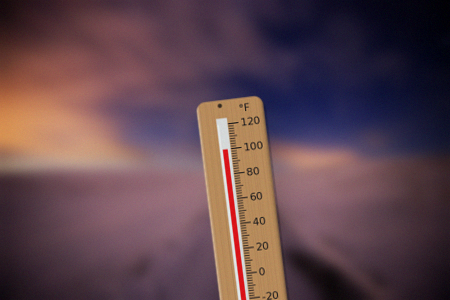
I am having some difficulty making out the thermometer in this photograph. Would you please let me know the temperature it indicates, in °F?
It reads 100 °F
